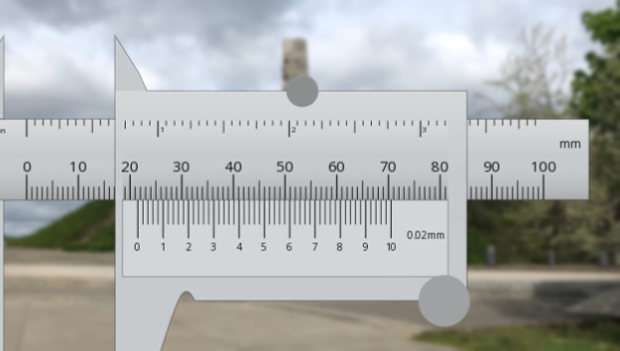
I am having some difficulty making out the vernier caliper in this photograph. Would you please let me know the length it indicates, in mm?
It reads 21.5 mm
